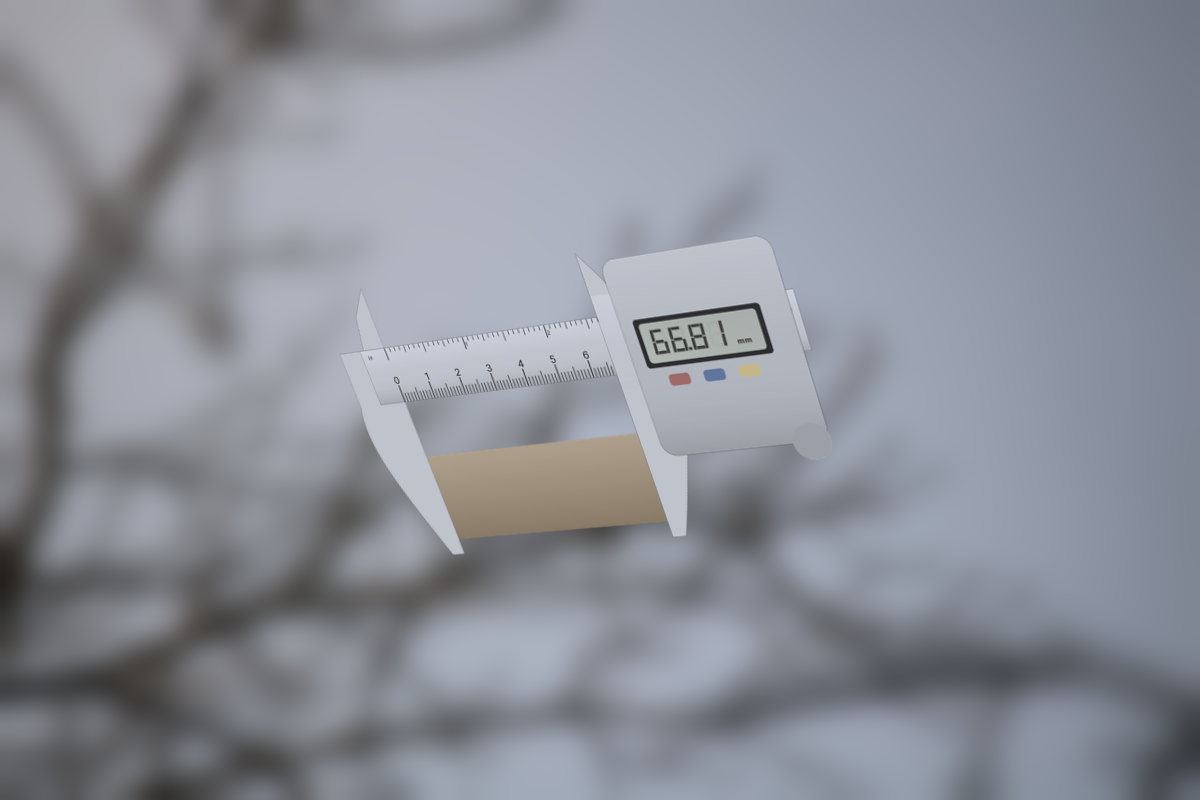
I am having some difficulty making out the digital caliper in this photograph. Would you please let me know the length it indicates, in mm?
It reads 66.81 mm
